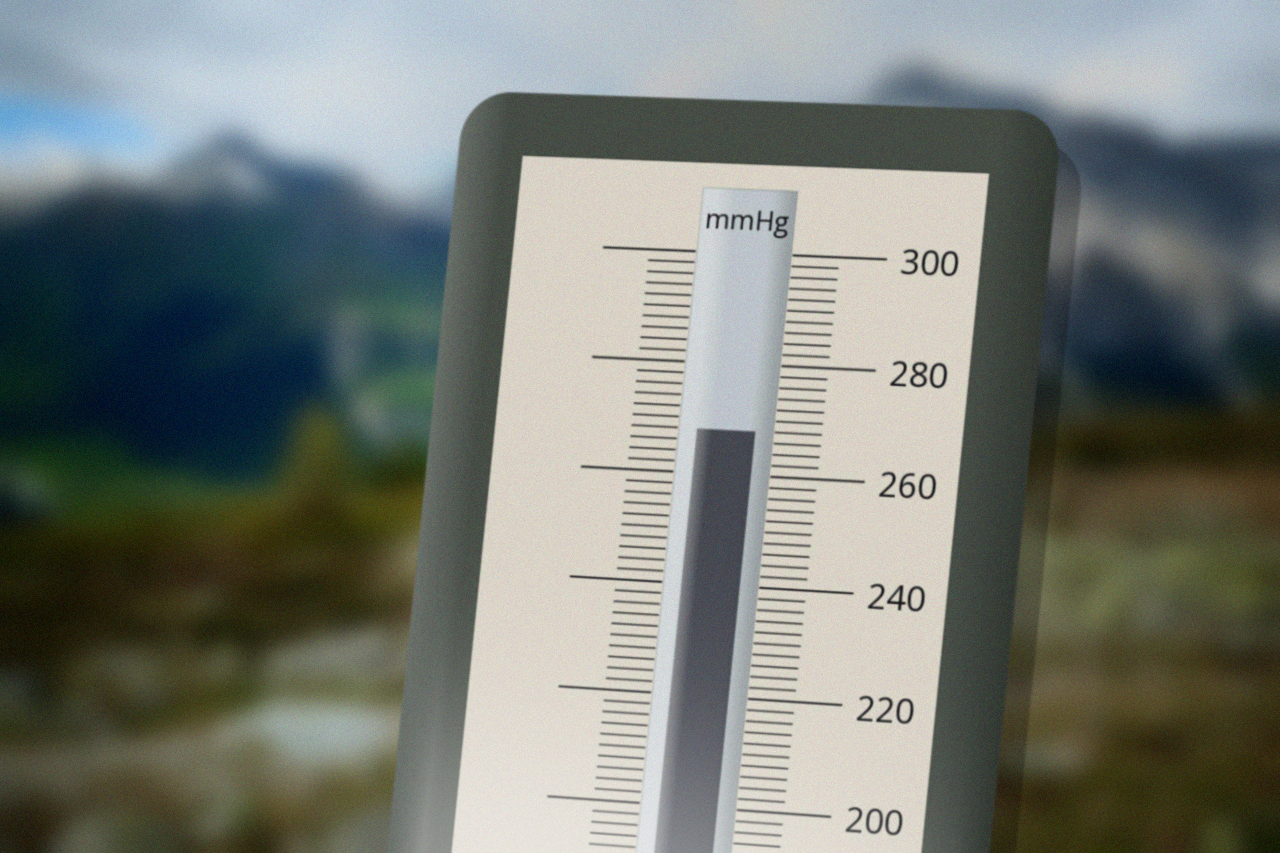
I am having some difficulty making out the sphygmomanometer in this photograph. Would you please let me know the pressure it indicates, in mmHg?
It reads 268 mmHg
